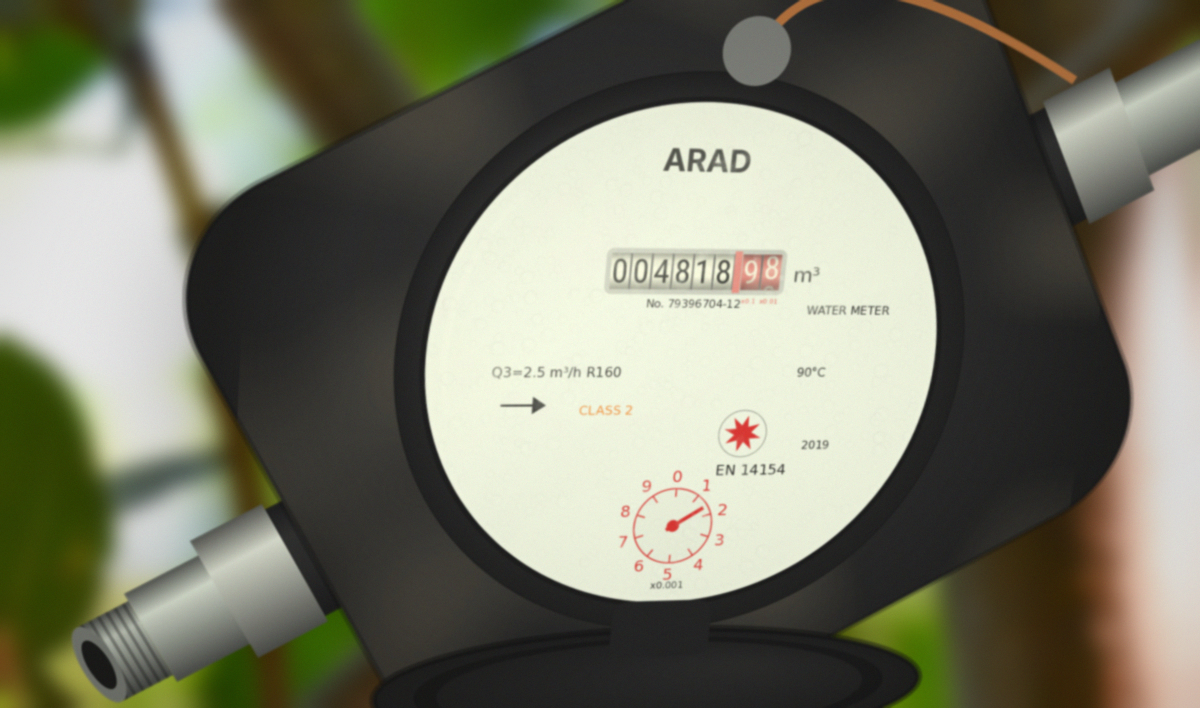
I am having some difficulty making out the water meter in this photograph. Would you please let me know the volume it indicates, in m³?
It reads 4818.981 m³
